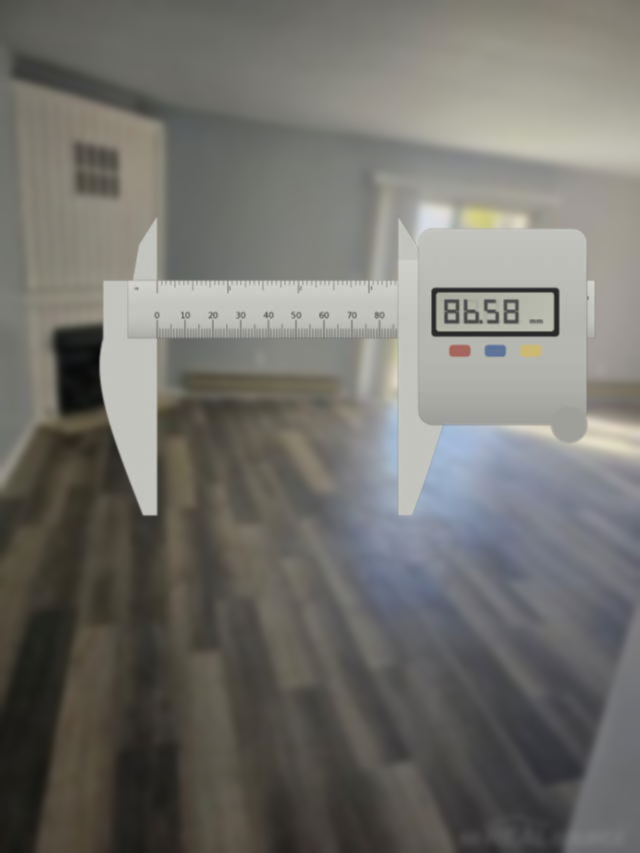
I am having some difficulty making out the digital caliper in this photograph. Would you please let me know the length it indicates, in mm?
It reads 86.58 mm
